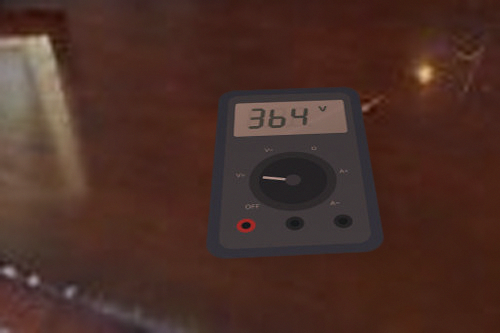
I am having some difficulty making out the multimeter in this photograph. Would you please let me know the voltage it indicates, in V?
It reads 364 V
